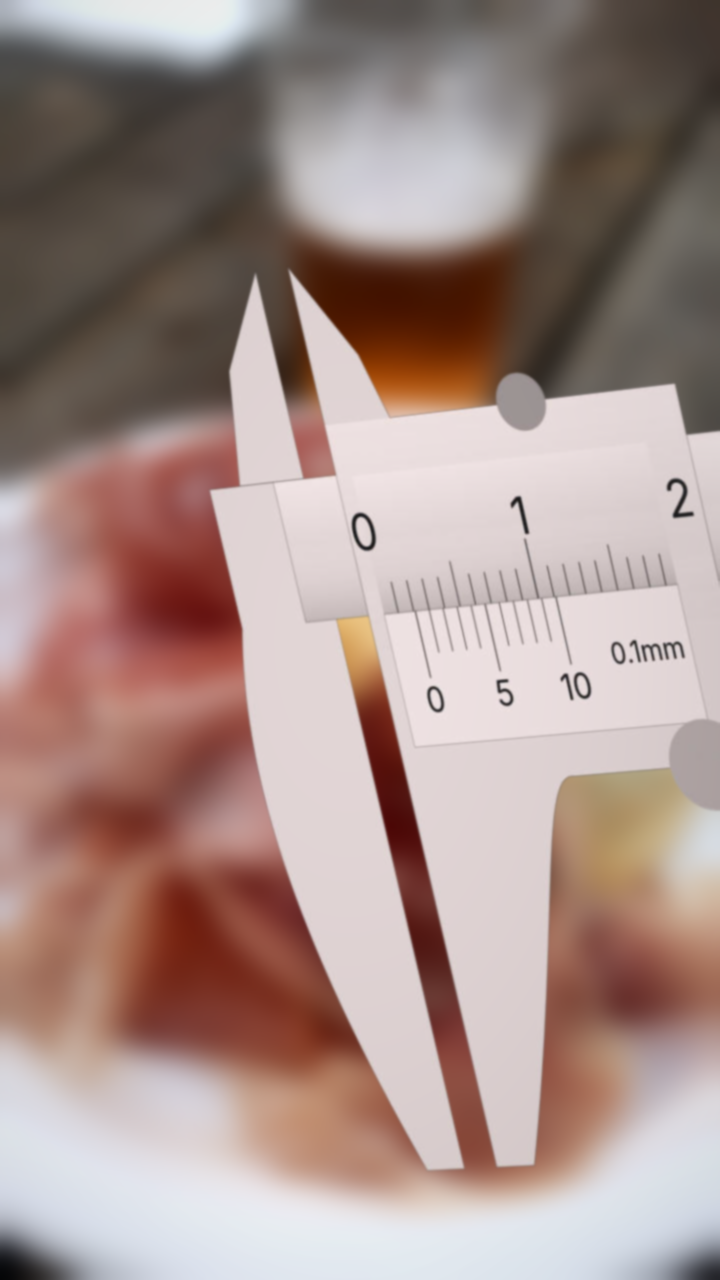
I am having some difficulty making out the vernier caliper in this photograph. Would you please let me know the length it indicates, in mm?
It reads 2.1 mm
